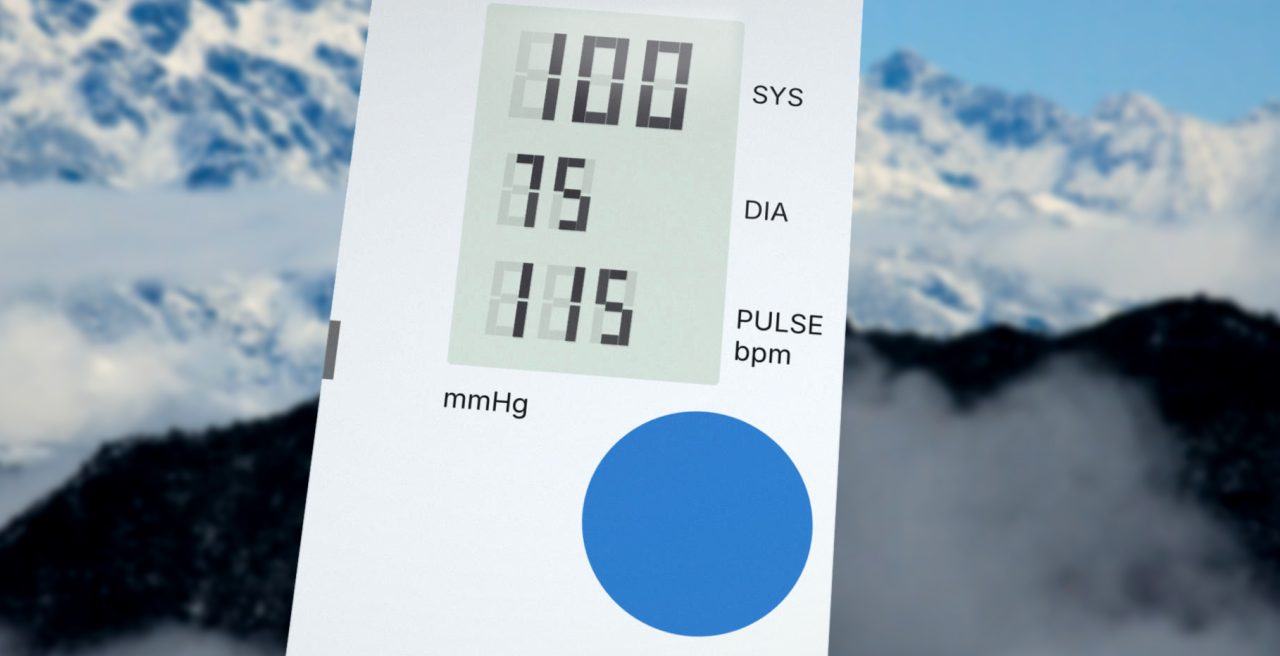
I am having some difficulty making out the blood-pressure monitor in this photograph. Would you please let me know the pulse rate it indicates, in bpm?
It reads 115 bpm
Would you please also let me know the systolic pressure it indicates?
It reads 100 mmHg
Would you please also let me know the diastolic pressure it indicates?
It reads 75 mmHg
